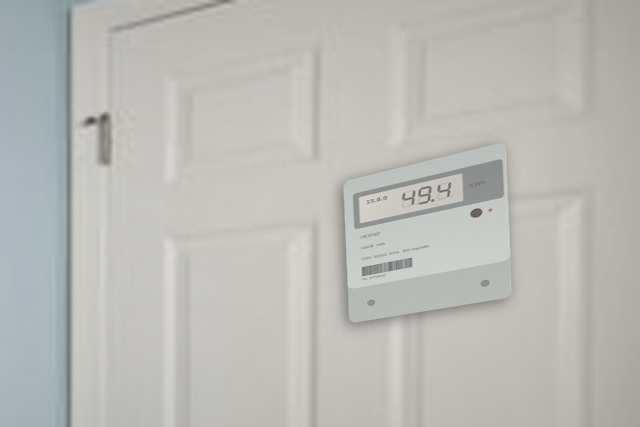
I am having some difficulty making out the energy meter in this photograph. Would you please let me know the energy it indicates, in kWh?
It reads 49.4 kWh
